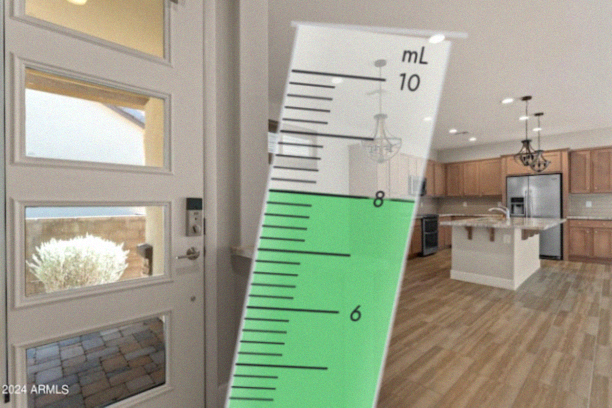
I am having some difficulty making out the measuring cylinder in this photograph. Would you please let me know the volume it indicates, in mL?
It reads 8 mL
